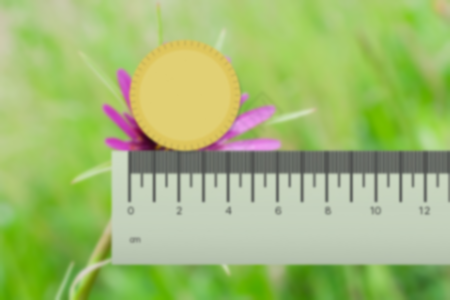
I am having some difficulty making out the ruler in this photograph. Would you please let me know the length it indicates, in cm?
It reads 4.5 cm
